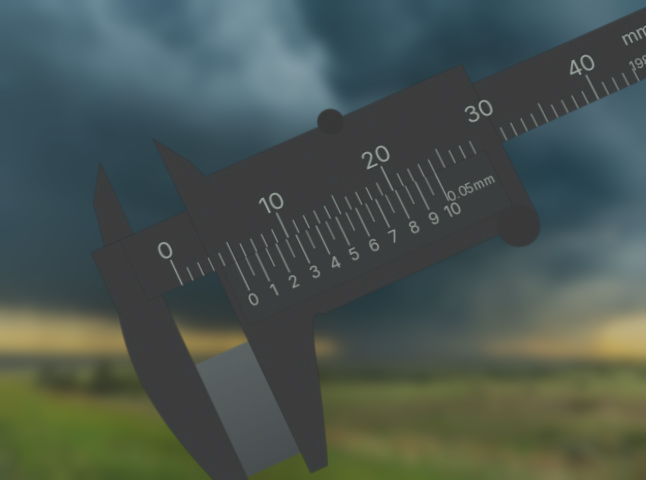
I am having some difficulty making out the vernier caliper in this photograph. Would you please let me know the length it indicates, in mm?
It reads 5.0 mm
